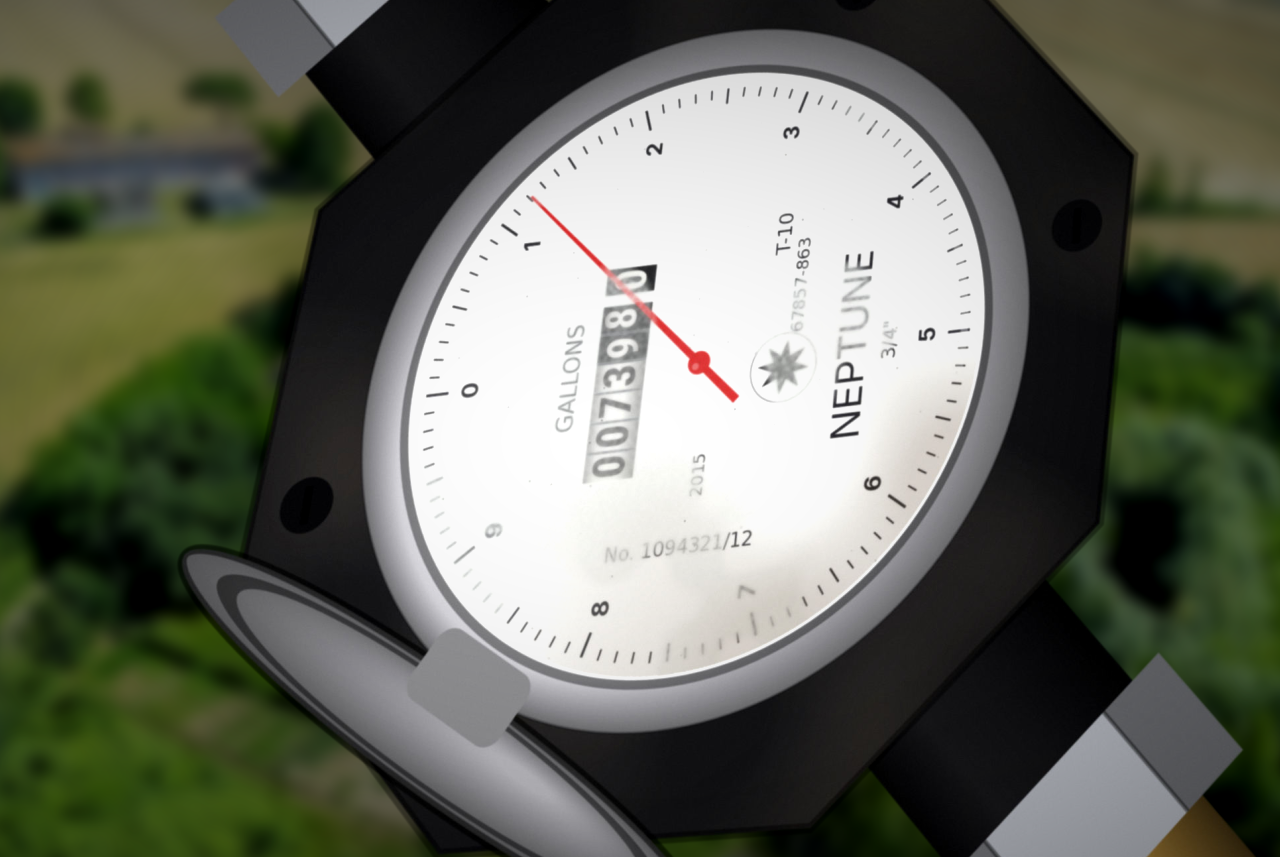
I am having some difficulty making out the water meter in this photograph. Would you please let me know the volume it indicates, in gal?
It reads 73981.2 gal
